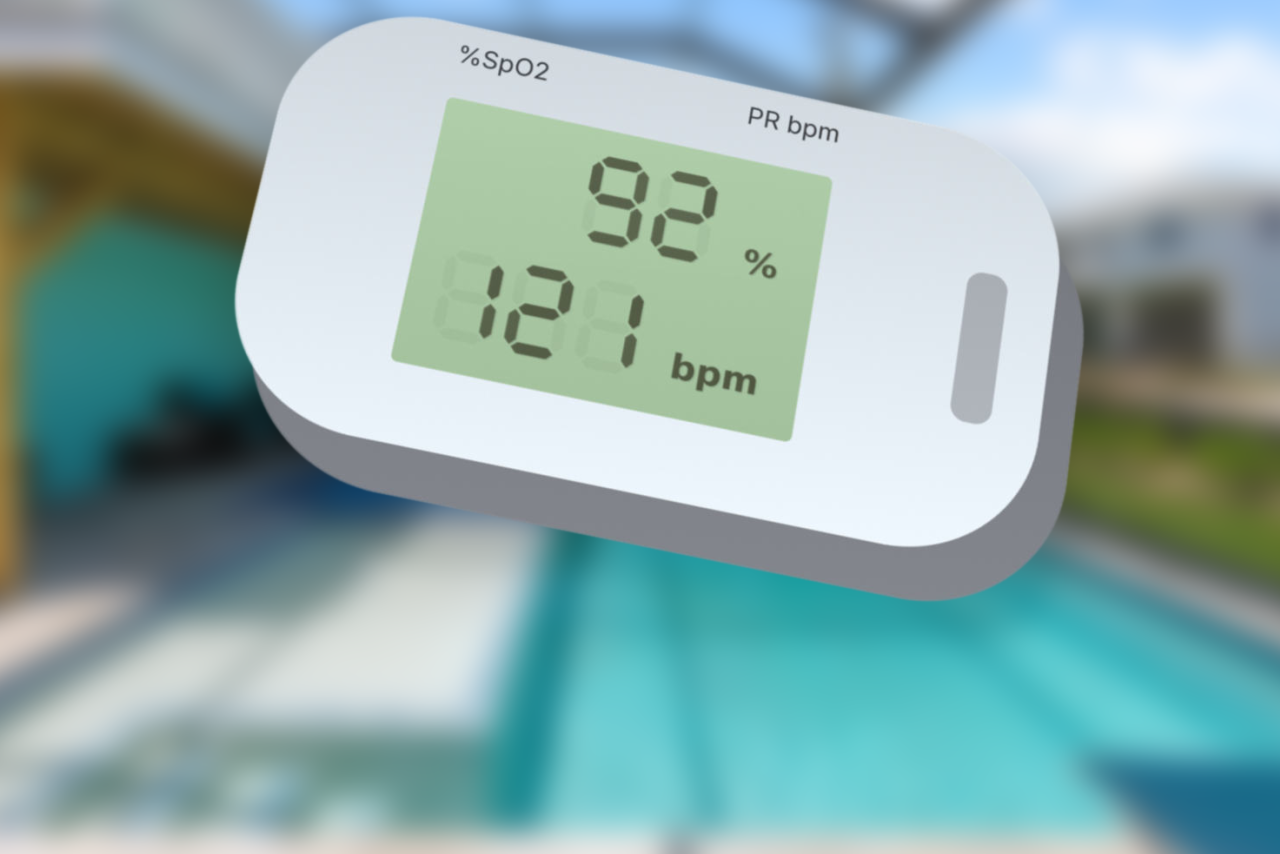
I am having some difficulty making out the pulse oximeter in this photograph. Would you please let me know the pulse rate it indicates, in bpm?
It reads 121 bpm
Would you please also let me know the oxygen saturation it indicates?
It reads 92 %
